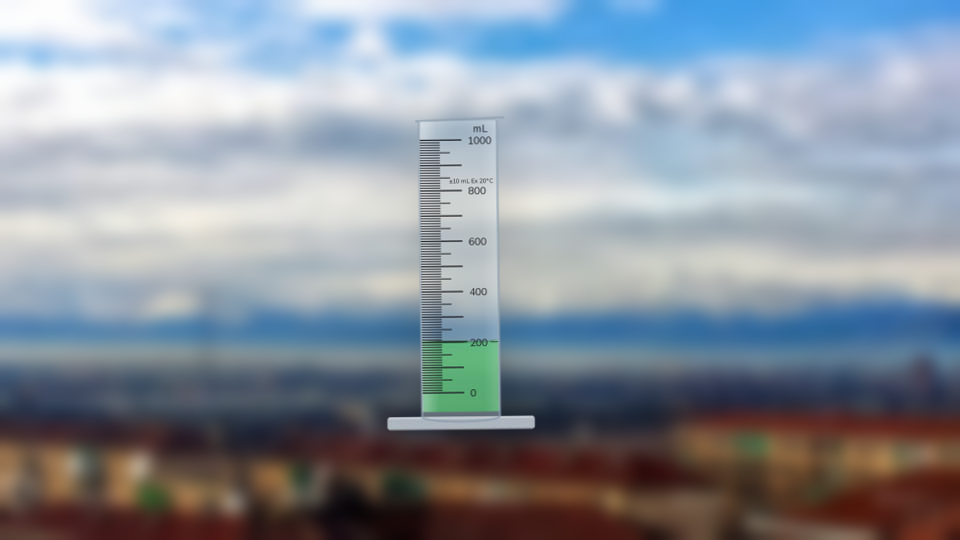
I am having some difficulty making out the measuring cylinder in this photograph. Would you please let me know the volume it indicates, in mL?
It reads 200 mL
